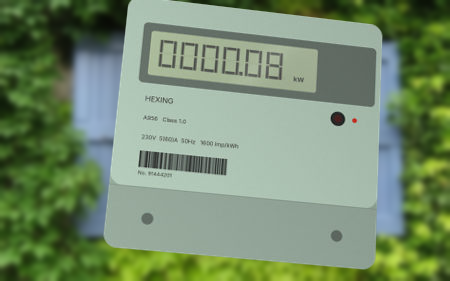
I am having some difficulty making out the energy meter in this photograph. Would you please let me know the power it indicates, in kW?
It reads 0.08 kW
